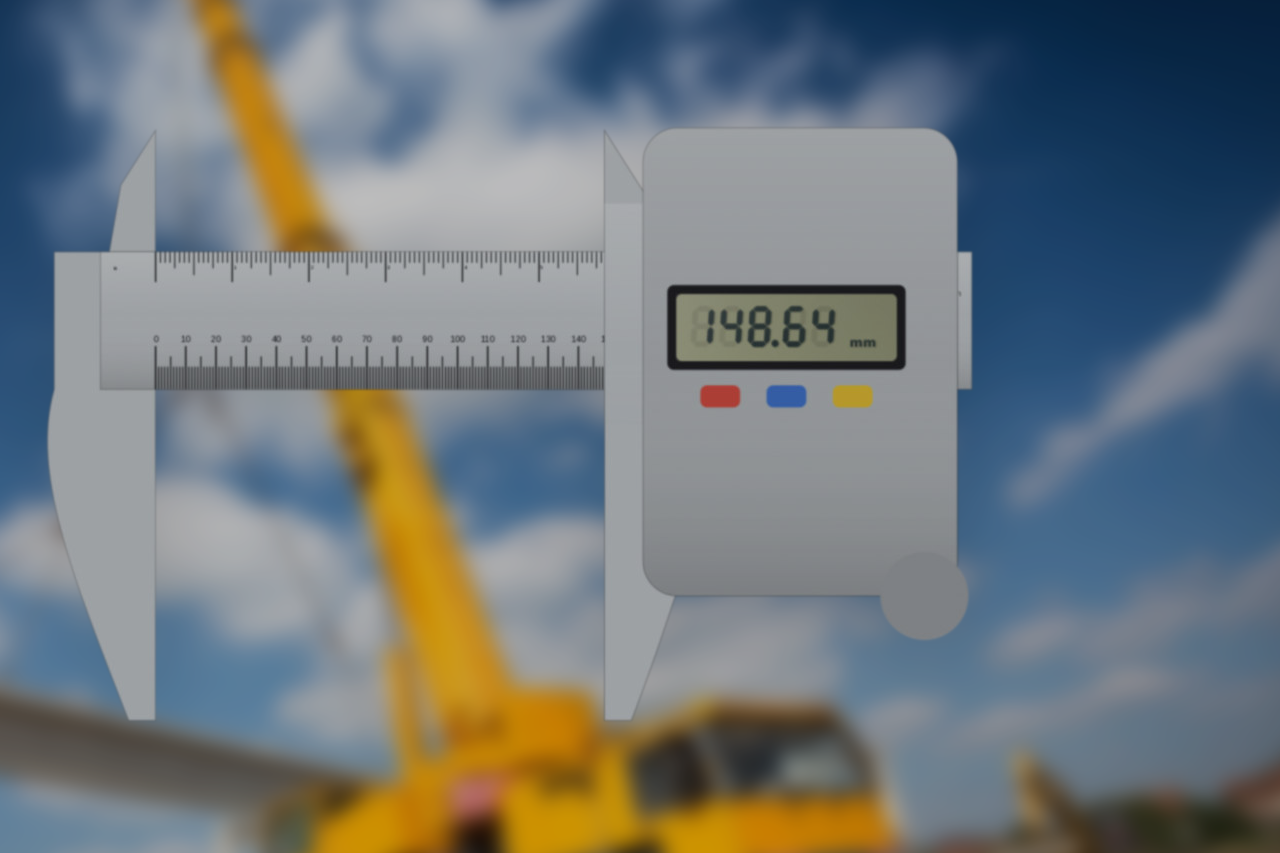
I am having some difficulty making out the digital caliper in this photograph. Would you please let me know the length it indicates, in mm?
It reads 148.64 mm
